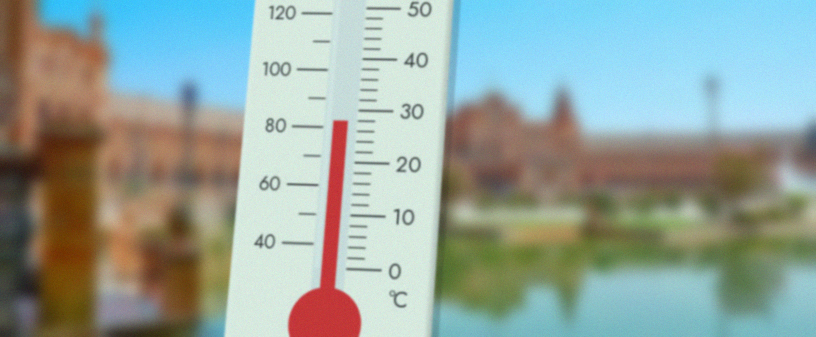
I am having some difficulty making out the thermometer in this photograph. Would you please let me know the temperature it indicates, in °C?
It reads 28 °C
